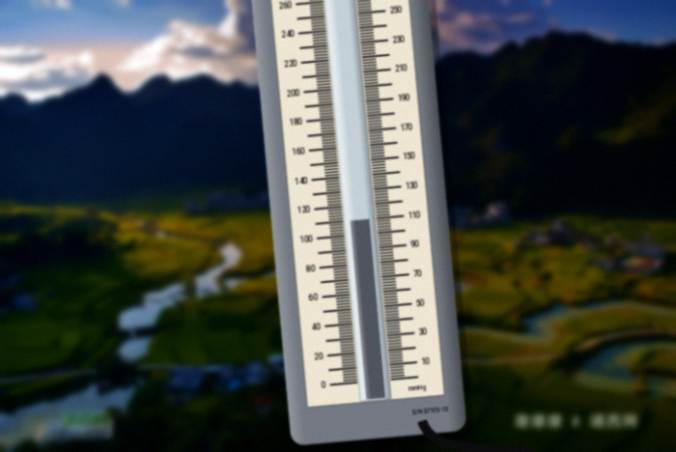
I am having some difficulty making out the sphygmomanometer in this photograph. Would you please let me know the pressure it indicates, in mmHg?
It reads 110 mmHg
